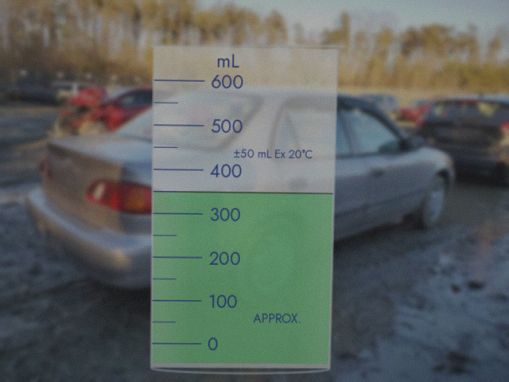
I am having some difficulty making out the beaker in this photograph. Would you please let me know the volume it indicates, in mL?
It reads 350 mL
